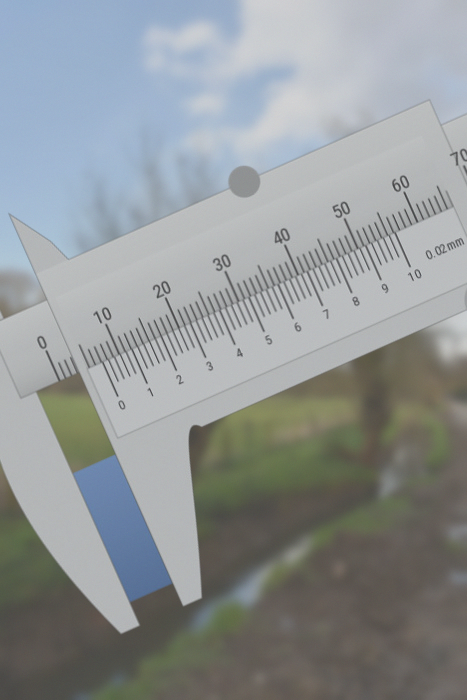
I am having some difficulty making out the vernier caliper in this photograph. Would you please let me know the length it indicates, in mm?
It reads 7.2 mm
